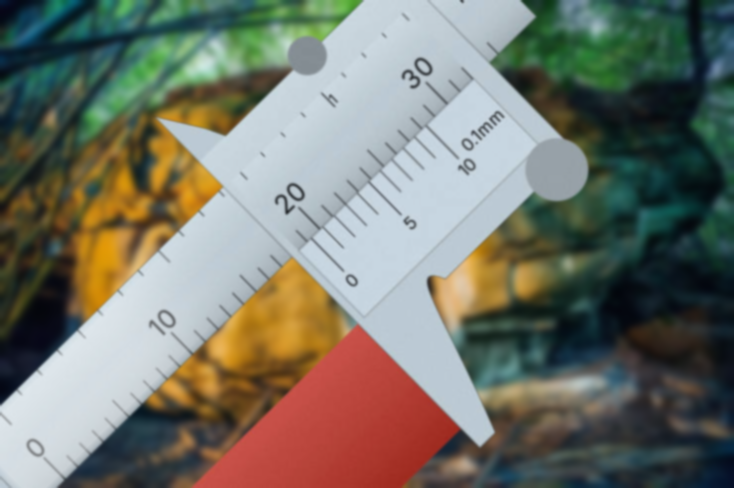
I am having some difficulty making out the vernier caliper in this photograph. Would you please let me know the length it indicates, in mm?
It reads 19.3 mm
